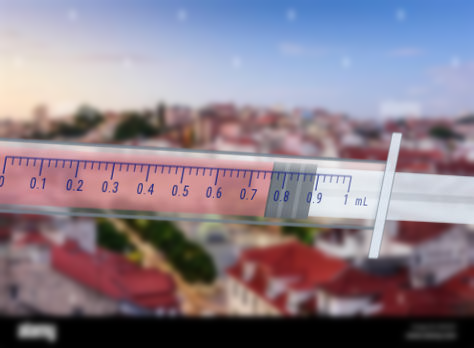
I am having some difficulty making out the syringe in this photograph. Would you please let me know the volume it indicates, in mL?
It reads 0.76 mL
